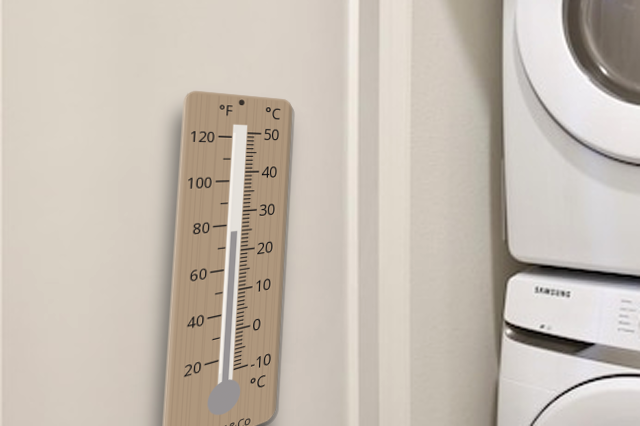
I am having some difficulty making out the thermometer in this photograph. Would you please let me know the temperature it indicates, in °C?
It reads 25 °C
